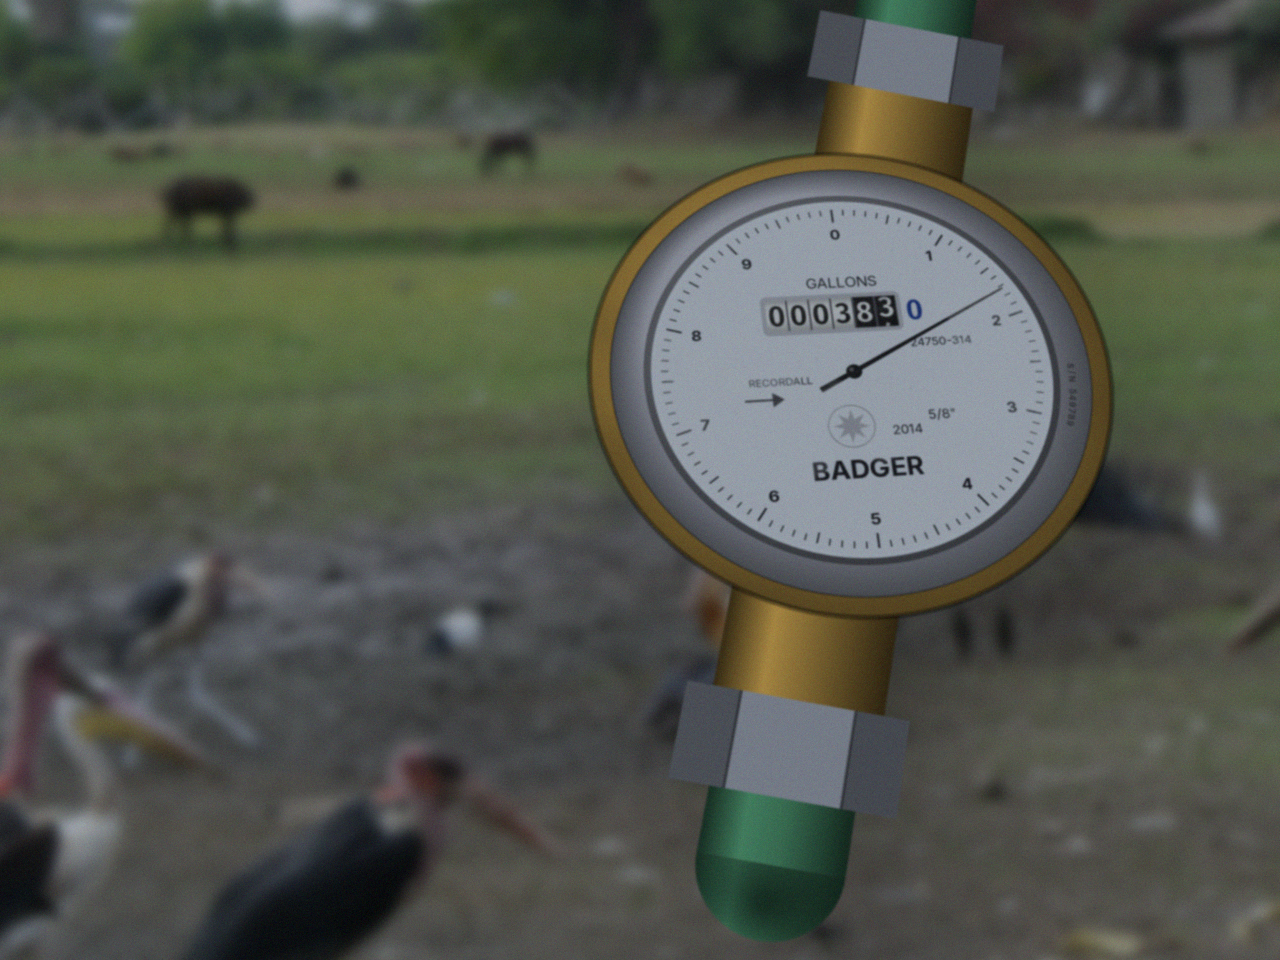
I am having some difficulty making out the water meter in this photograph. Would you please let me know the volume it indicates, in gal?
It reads 3831.7 gal
